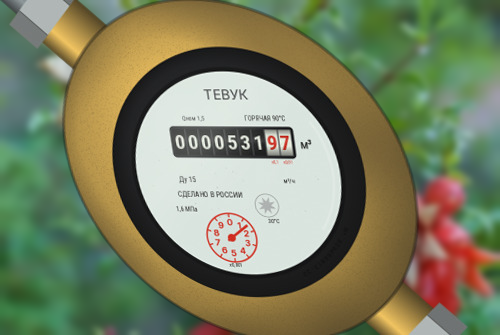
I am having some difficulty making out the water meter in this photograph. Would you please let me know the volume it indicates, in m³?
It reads 531.971 m³
